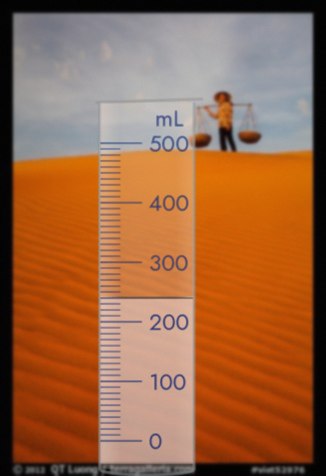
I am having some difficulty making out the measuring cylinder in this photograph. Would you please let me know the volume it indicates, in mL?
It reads 240 mL
